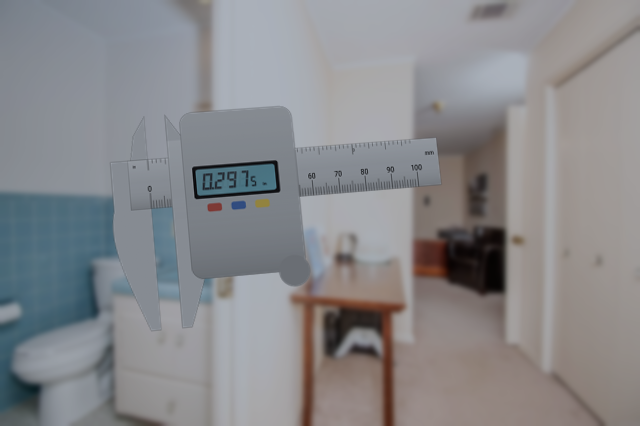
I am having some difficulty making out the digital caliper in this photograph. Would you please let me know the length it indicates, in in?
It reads 0.2975 in
